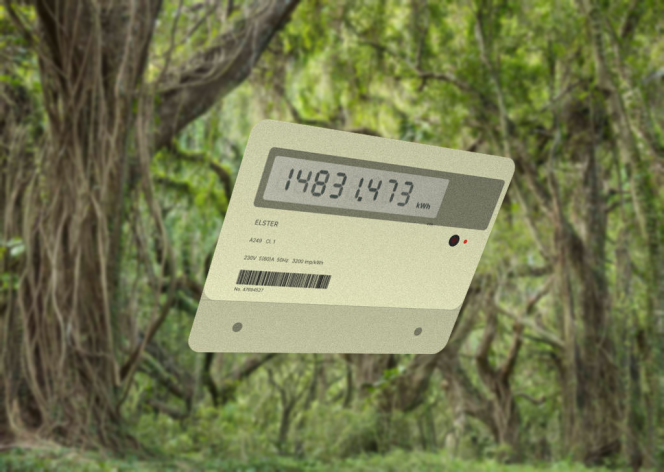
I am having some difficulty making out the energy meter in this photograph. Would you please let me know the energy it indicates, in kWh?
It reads 14831.473 kWh
